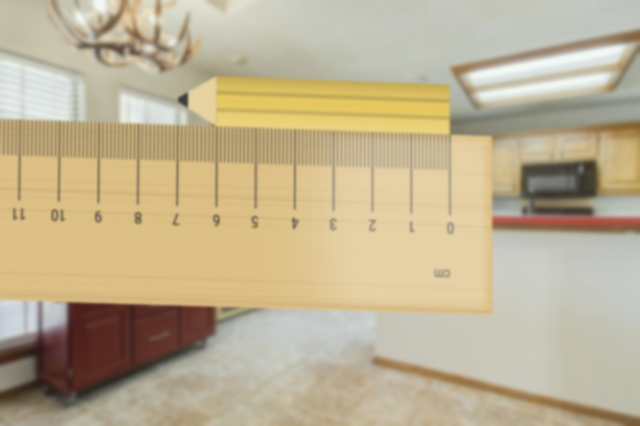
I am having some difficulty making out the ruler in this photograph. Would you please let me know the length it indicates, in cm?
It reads 7 cm
